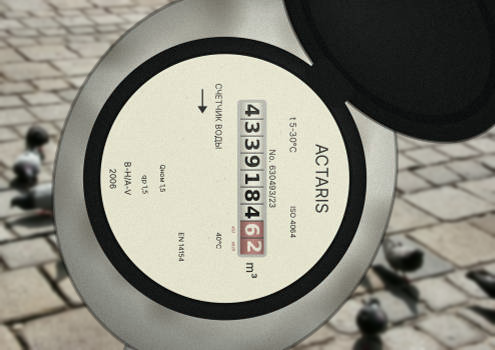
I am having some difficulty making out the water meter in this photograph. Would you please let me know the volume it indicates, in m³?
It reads 4339184.62 m³
